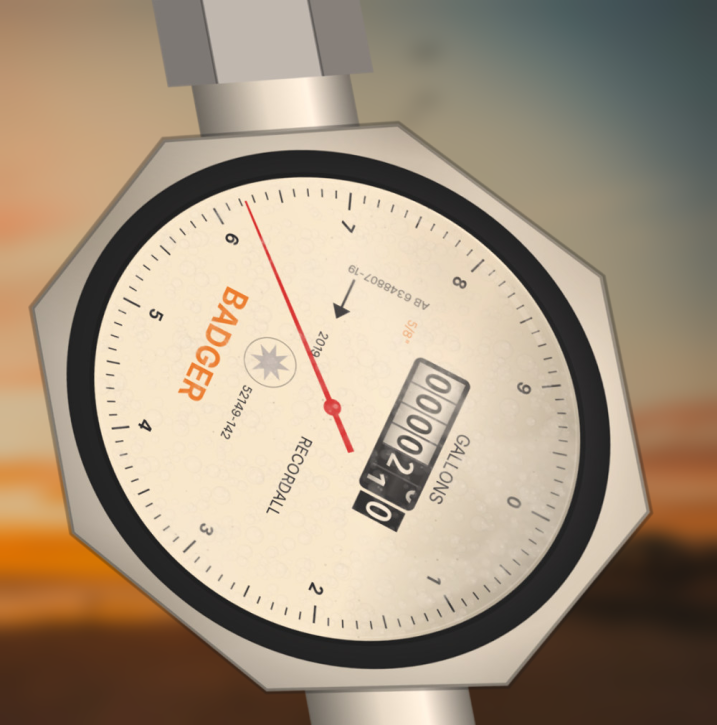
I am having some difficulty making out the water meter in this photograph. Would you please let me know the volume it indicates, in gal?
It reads 206.2 gal
